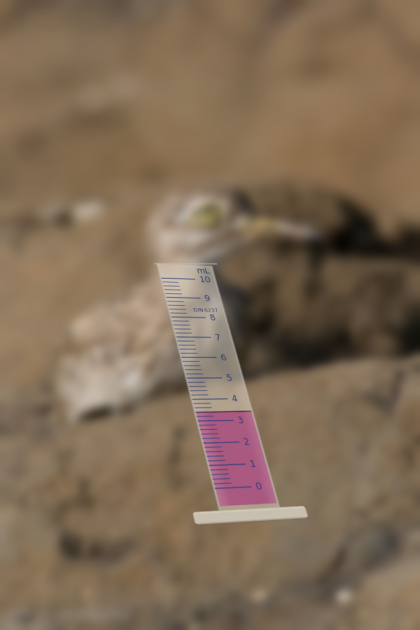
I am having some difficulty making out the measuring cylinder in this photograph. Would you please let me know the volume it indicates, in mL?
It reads 3.4 mL
